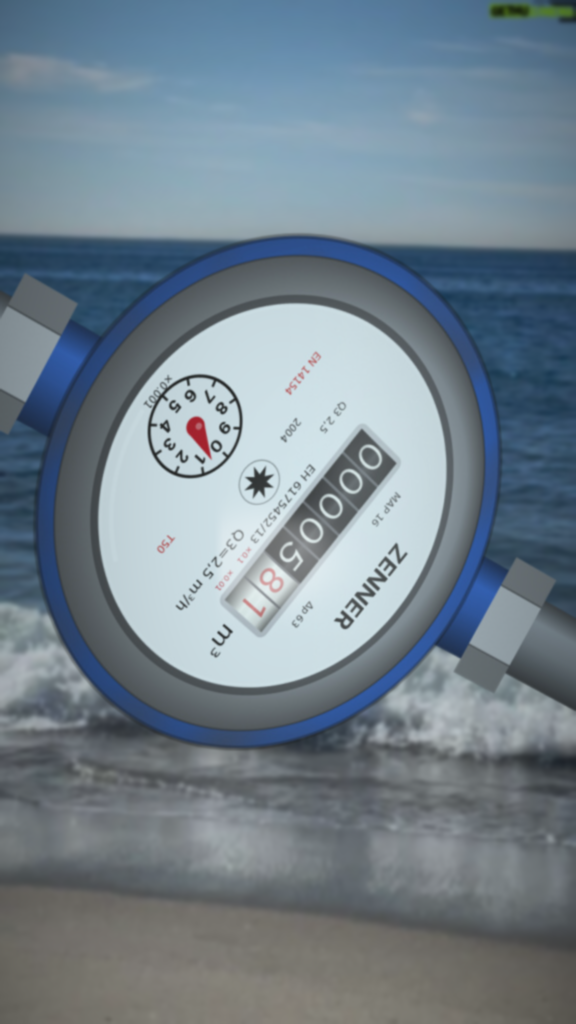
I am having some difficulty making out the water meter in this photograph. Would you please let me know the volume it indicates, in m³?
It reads 5.810 m³
